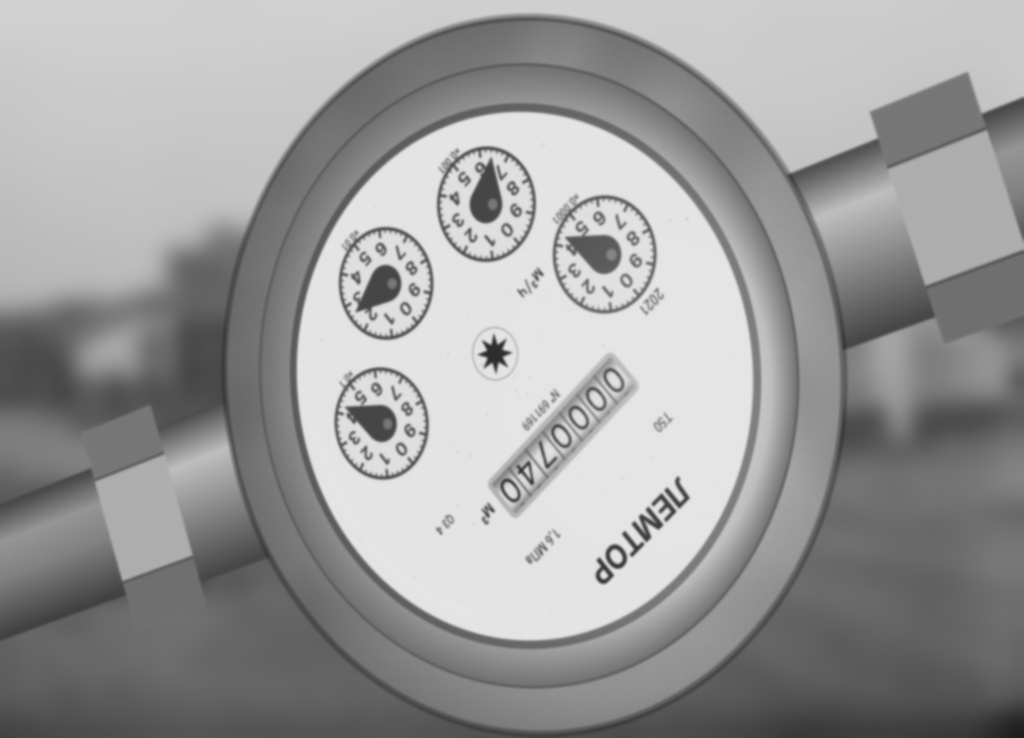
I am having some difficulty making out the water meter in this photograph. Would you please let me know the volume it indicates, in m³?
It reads 740.4264 m³
